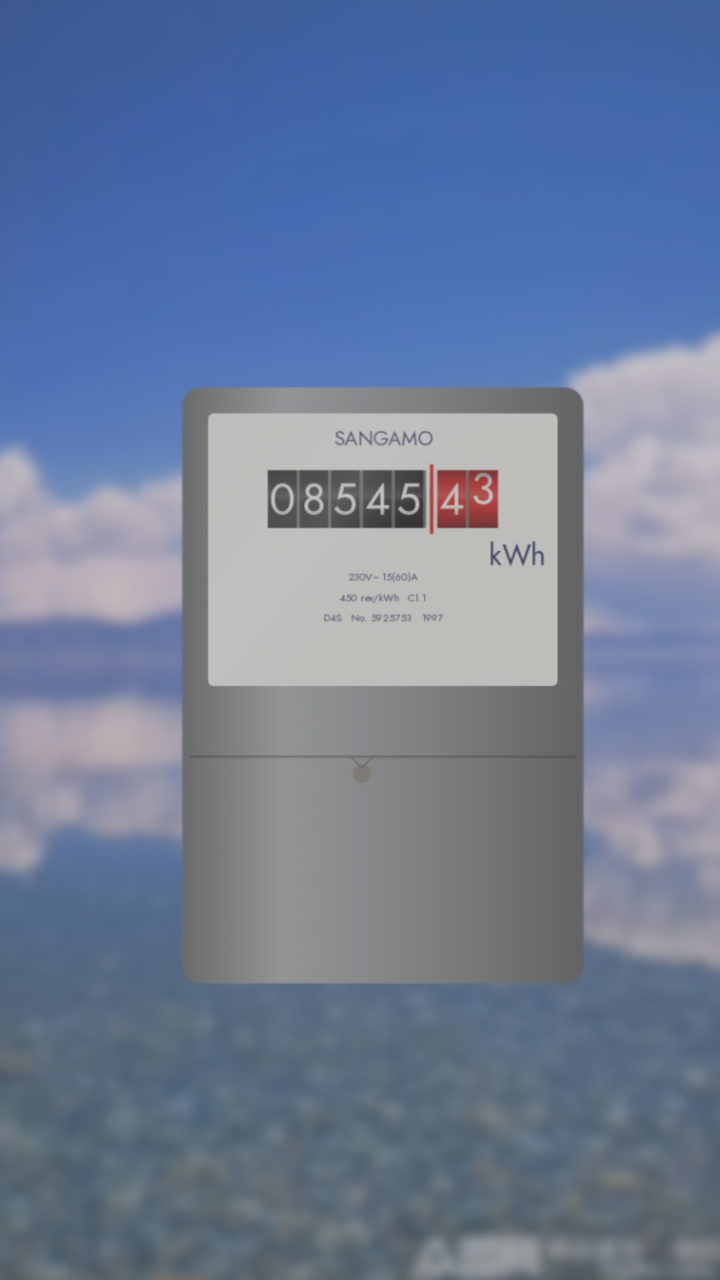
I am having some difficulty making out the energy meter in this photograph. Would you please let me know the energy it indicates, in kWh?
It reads 8545.43 kWh
